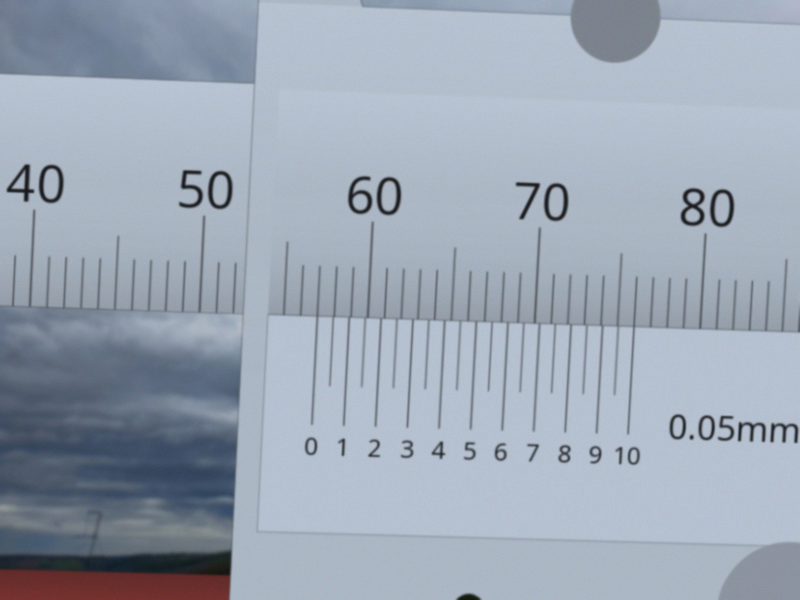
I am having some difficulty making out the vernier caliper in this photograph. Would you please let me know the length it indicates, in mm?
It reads 57.0 mm
